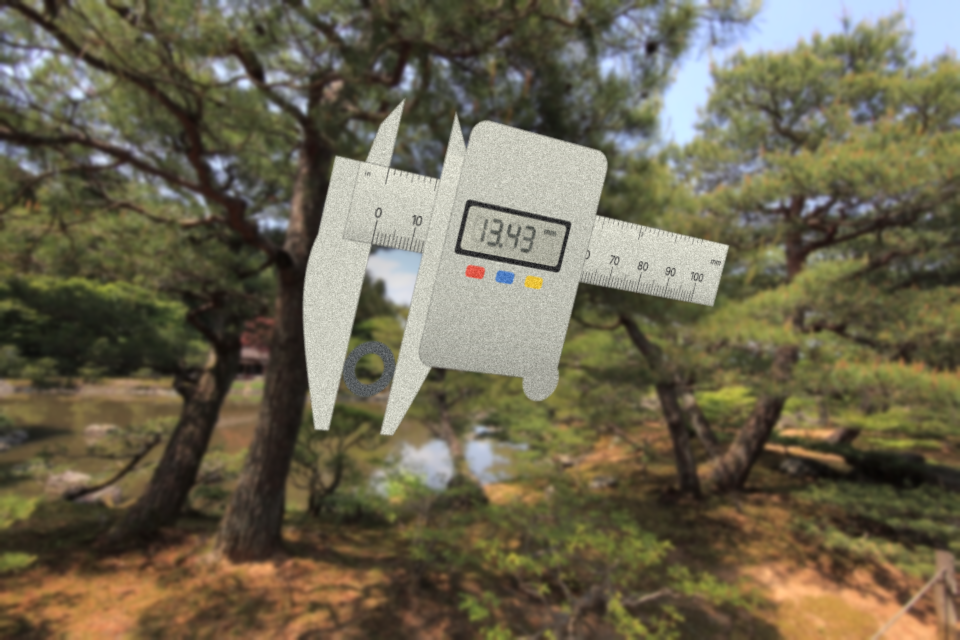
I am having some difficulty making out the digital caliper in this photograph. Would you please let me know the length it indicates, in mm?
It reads 13.43 mm
